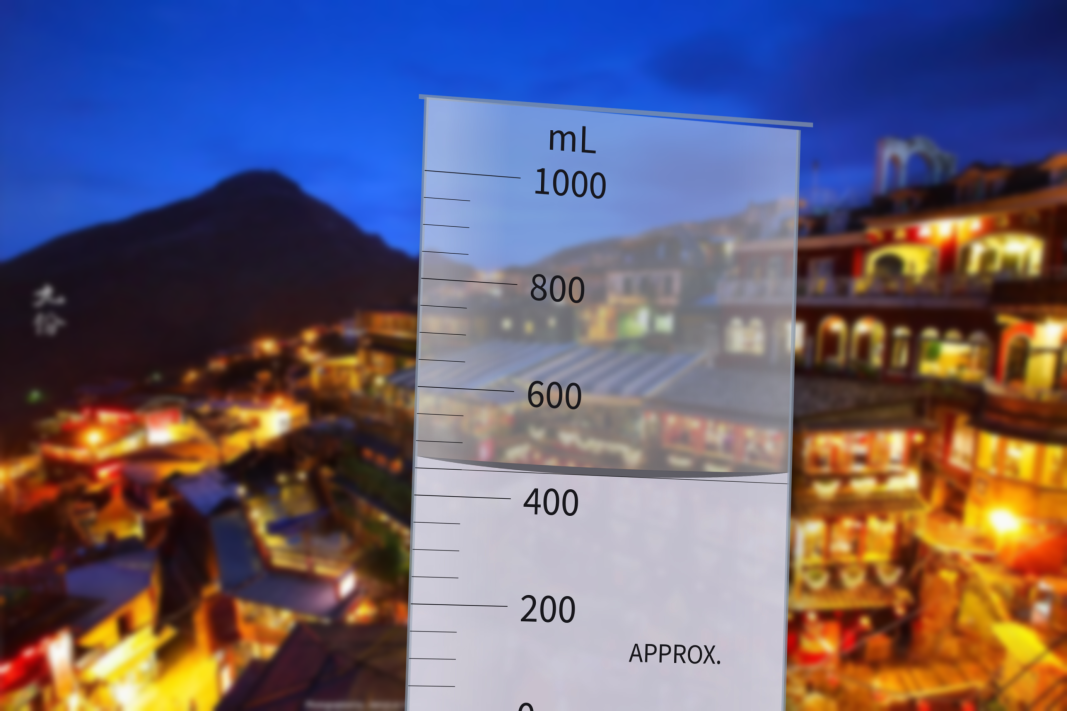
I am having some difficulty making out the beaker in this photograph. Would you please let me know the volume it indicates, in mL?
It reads 450 mL
